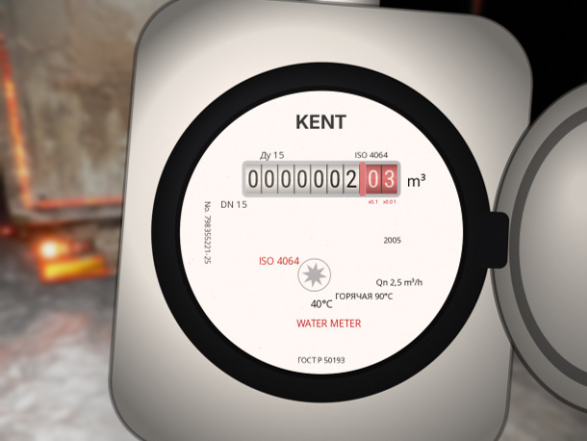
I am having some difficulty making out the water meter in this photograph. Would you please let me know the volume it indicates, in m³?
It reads 2.03 m³
